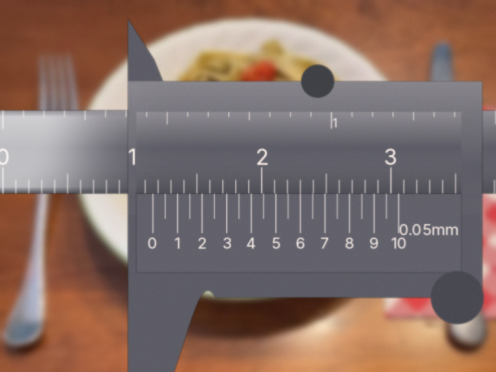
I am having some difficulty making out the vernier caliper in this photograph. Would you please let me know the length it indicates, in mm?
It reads 11.6 mm
